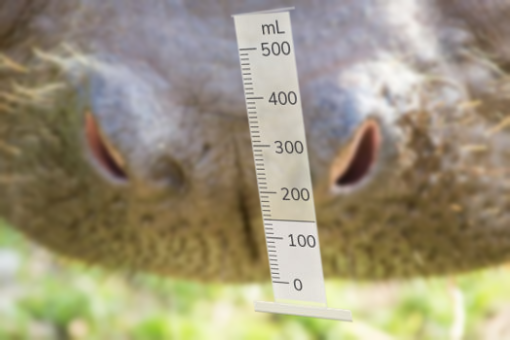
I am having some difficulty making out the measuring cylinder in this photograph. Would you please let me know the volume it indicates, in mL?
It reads 140 mL
